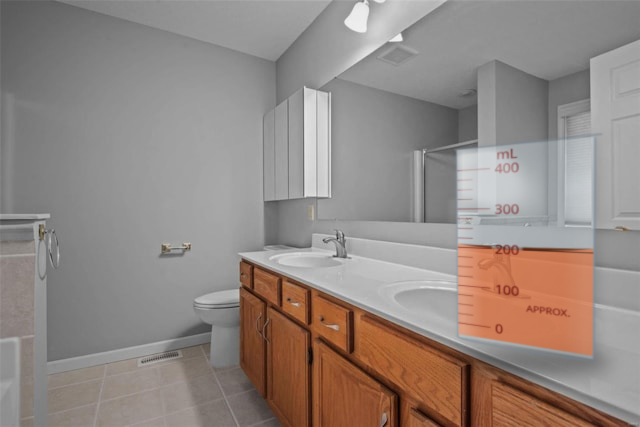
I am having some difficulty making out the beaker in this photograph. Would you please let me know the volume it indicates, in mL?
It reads 200 mL
